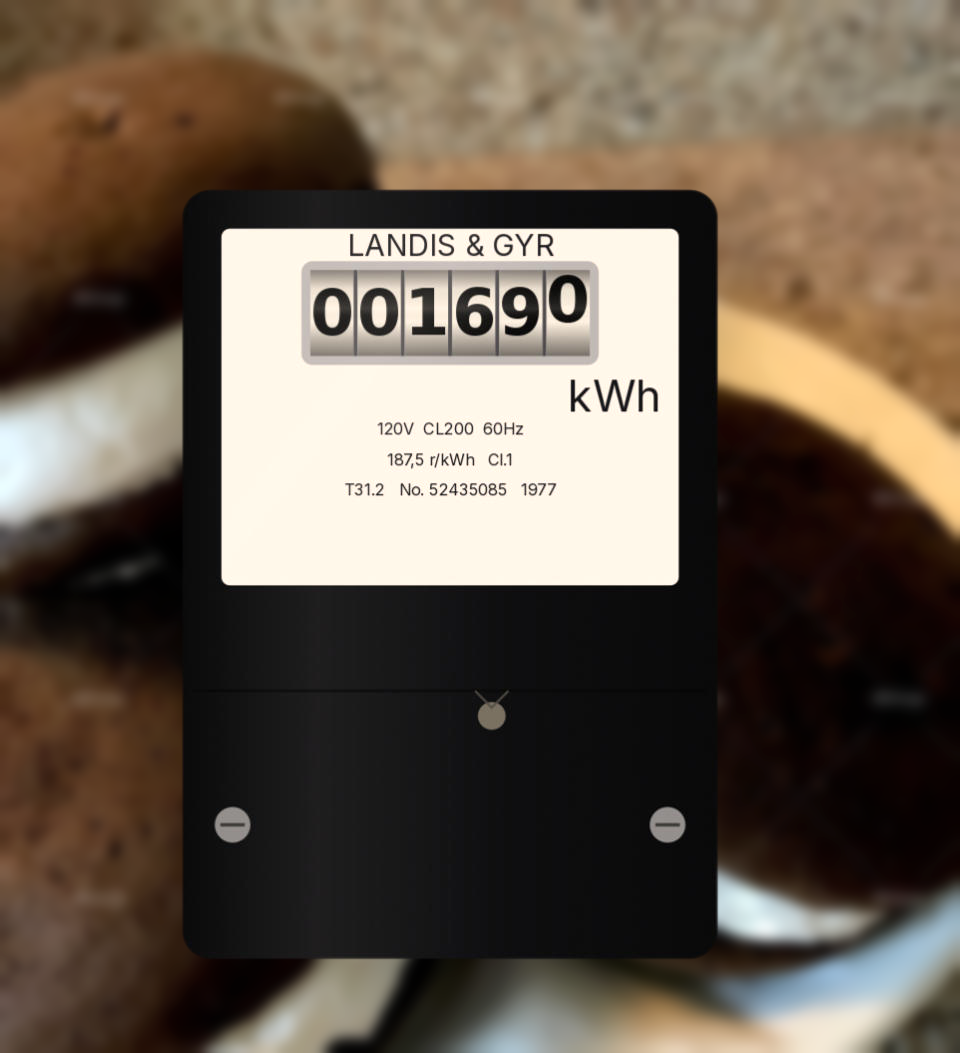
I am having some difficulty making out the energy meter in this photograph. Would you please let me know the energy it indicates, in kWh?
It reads 1690 kWh
